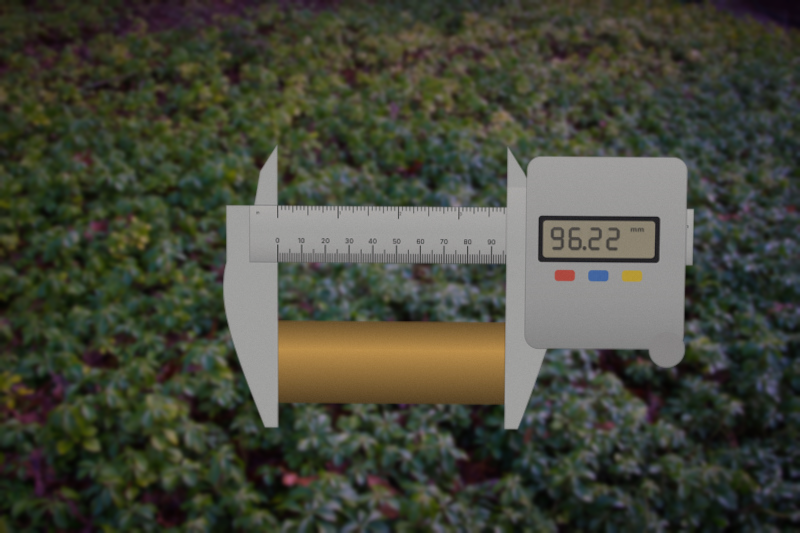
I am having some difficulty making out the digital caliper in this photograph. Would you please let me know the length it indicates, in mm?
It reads 96.22 mm
